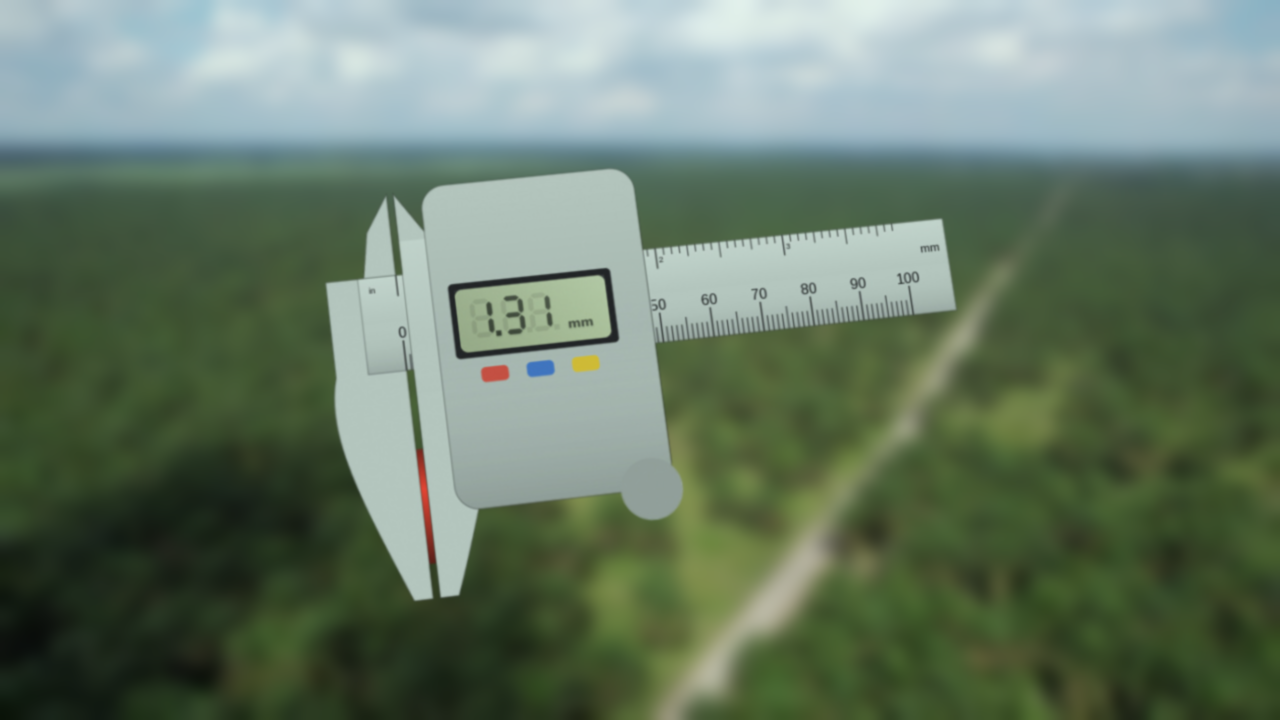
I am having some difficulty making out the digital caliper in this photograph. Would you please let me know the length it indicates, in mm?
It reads 1.31 mm
